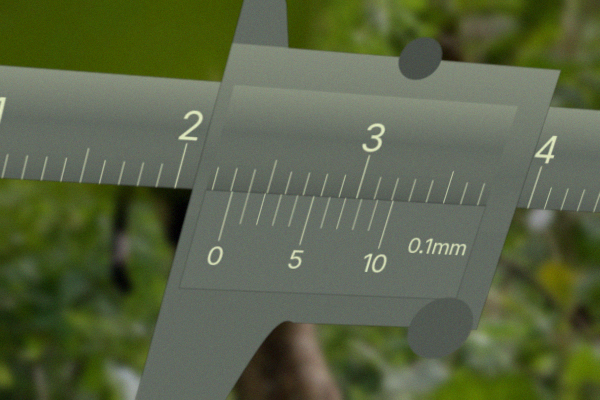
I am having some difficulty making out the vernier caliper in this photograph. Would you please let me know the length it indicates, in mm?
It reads 23.1 mm
